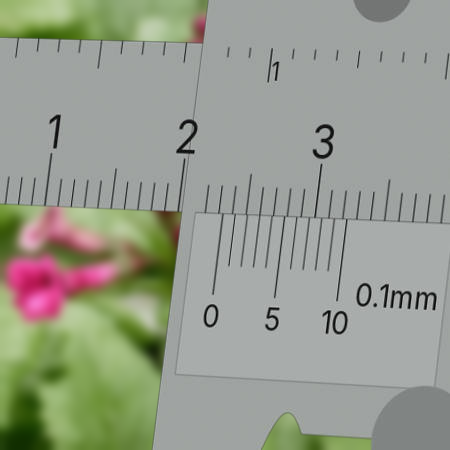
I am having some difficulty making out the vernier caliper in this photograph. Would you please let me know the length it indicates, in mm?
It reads 23.3 mm
